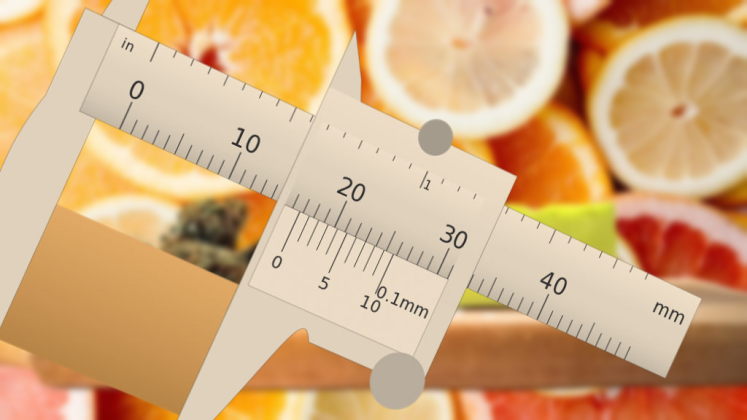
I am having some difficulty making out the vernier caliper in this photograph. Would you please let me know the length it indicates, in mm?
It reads 16.7 mm
